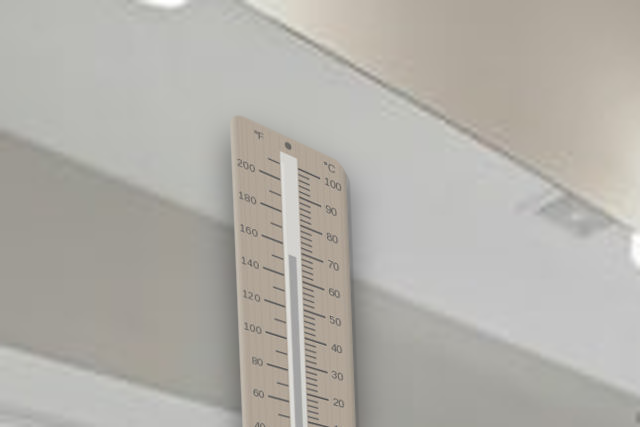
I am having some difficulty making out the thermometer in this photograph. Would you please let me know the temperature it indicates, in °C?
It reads 68 °C
